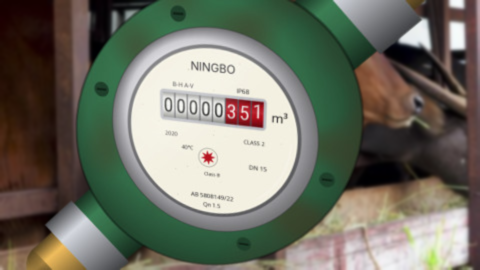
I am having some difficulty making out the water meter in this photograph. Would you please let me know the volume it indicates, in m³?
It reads 0.351 m³
